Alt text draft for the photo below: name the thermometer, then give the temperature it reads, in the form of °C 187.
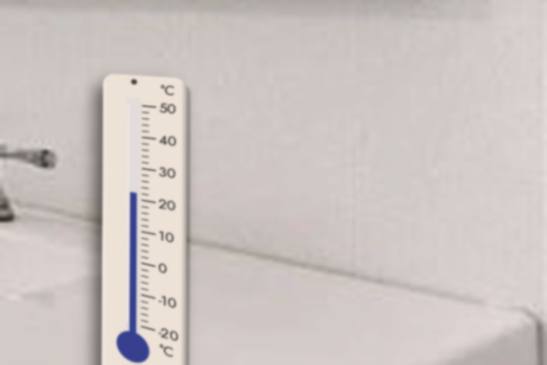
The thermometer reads °C 22
